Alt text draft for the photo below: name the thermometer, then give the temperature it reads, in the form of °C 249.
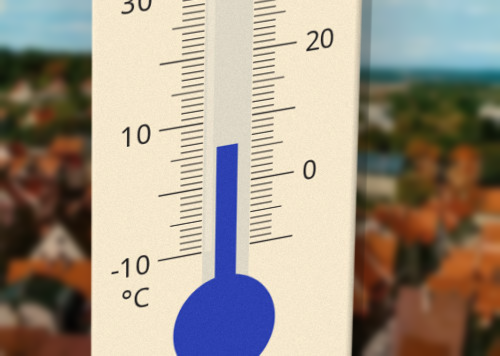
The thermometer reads °C 6
